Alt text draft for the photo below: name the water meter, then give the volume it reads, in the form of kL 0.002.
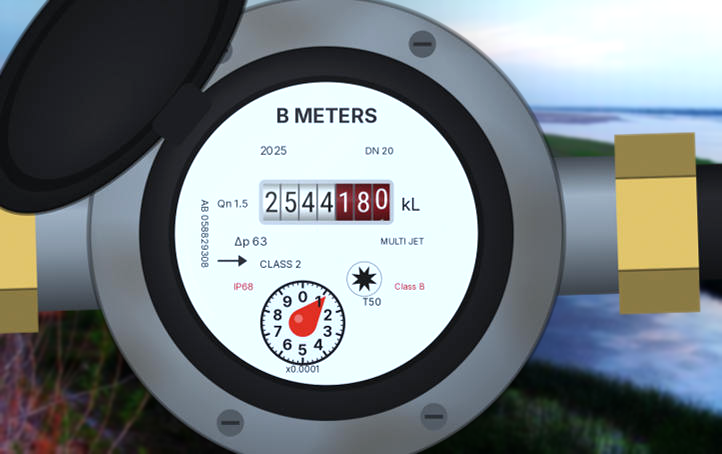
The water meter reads kL 2544.1801
